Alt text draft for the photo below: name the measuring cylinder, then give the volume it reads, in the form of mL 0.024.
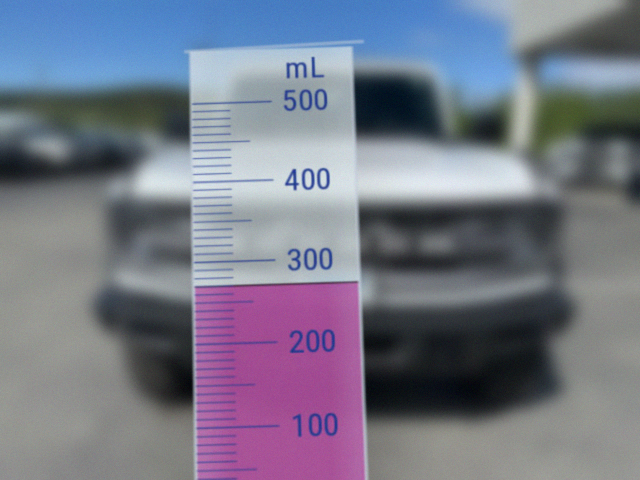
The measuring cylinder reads mL 270
